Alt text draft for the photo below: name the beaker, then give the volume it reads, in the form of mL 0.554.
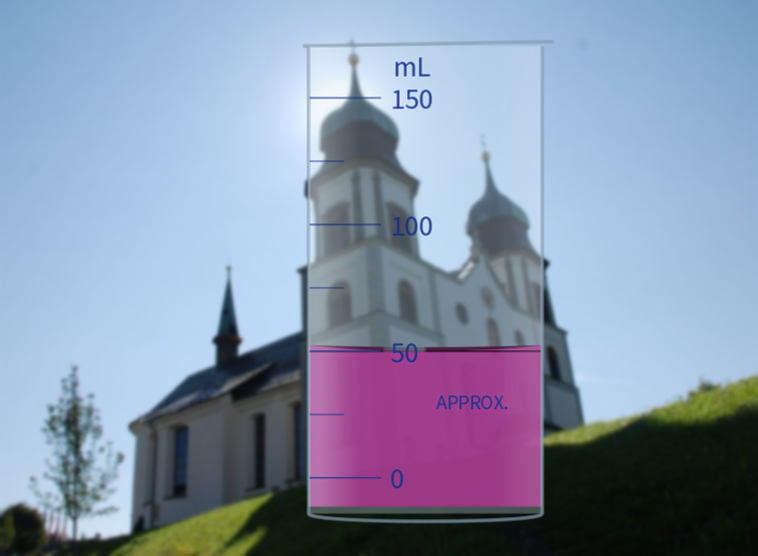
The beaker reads mL 50
